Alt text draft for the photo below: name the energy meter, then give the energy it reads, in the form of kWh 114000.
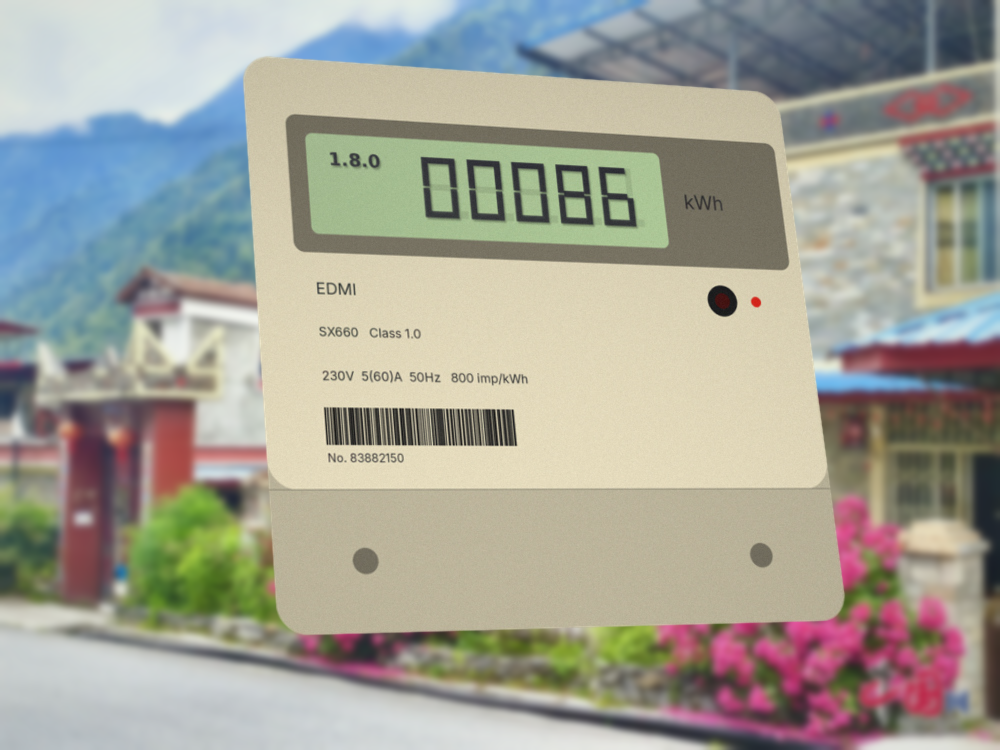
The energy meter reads kWh 86
